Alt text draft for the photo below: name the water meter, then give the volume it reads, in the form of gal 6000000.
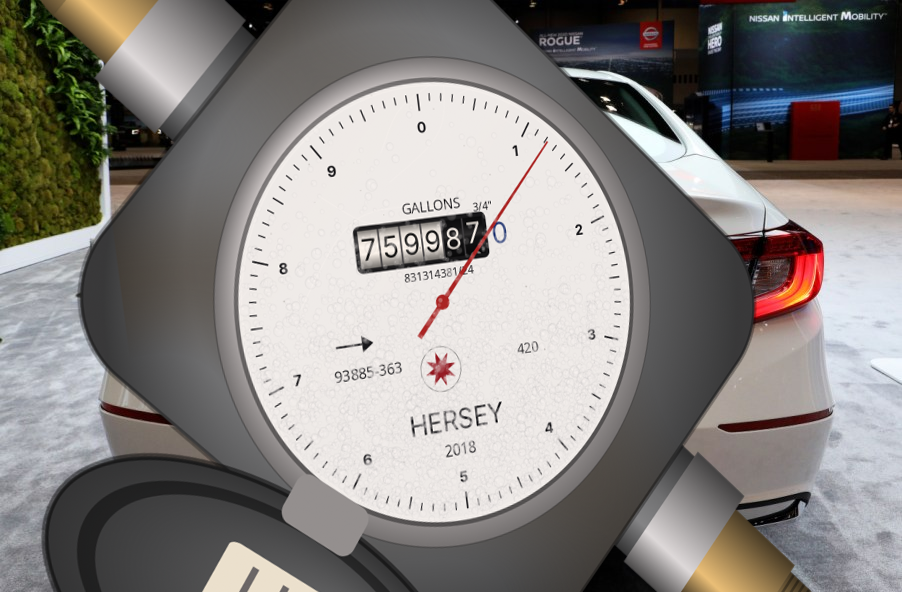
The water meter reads gal 7599871.2
